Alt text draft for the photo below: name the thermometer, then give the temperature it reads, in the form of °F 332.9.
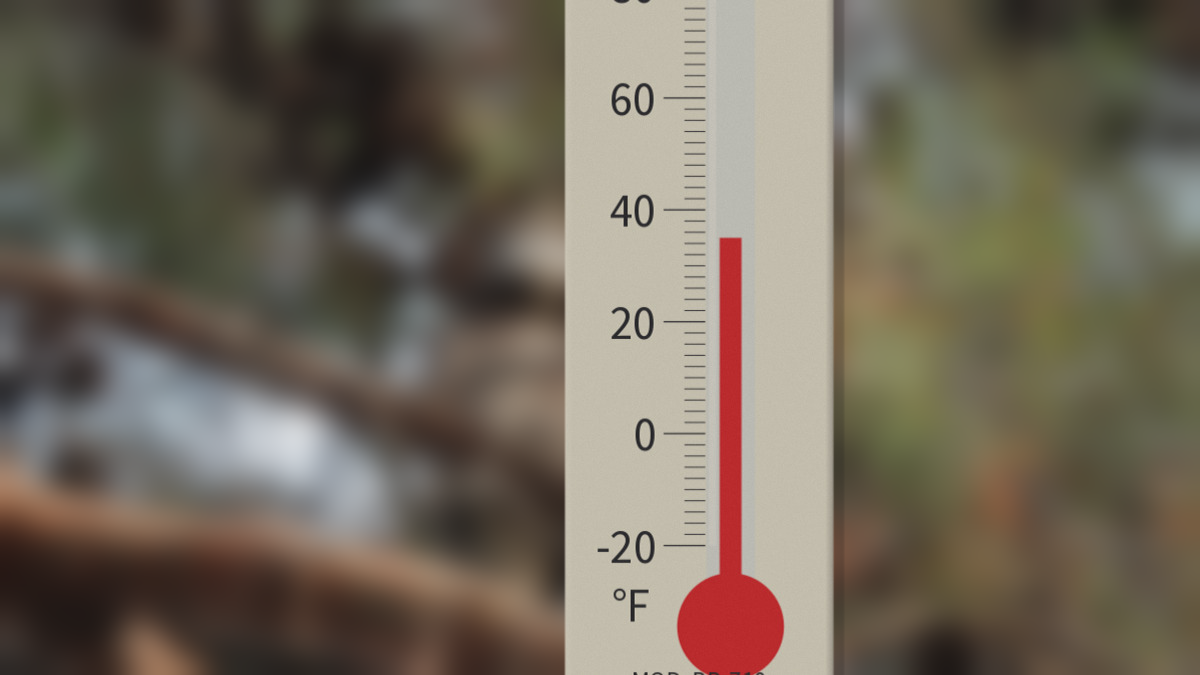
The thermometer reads °F 35
